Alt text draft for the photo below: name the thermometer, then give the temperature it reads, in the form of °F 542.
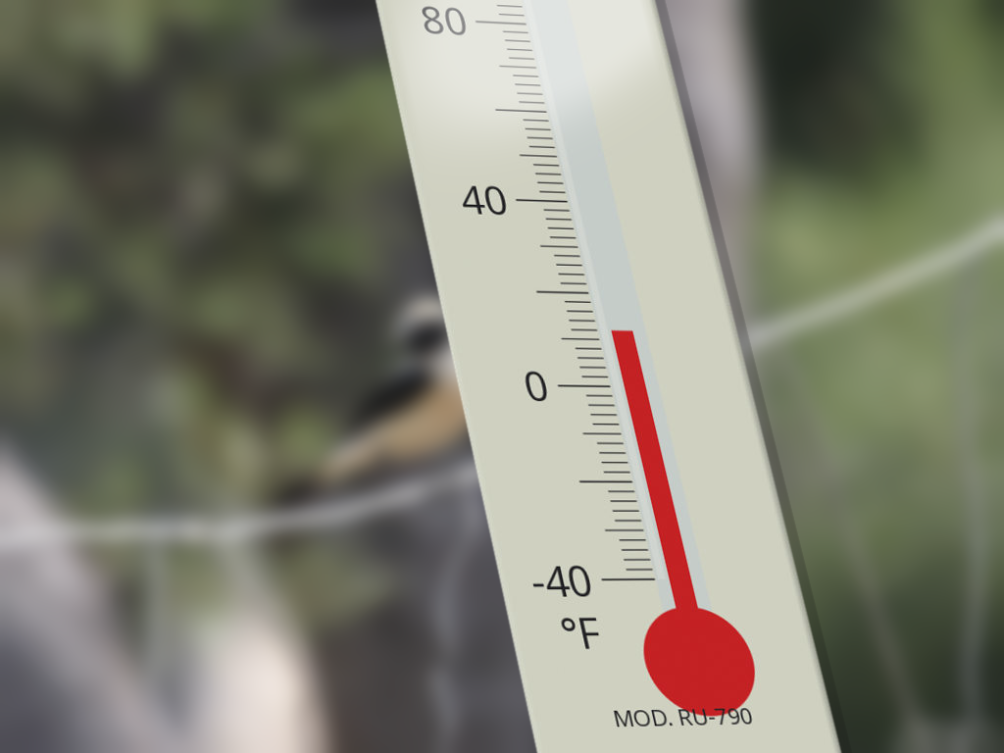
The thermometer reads °F 12
